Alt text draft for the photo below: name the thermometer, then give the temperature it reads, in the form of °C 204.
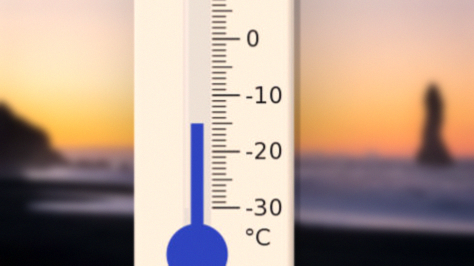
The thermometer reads °C -15
